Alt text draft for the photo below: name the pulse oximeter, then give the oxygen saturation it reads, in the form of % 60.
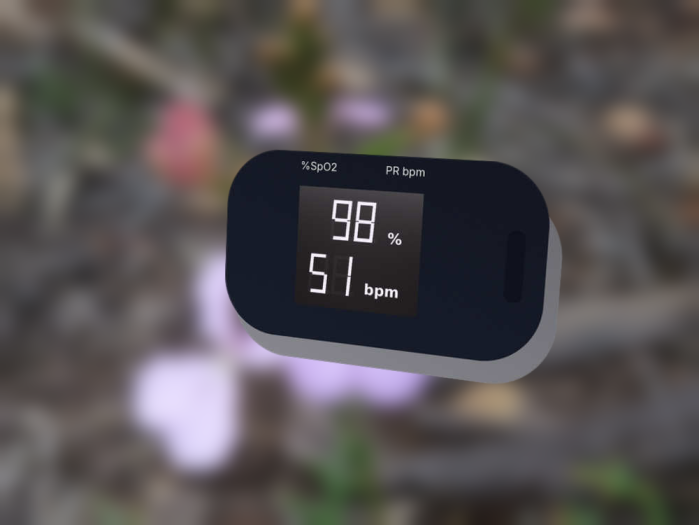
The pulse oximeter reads % 98
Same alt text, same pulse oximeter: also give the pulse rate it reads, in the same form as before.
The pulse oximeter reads bpm 51
